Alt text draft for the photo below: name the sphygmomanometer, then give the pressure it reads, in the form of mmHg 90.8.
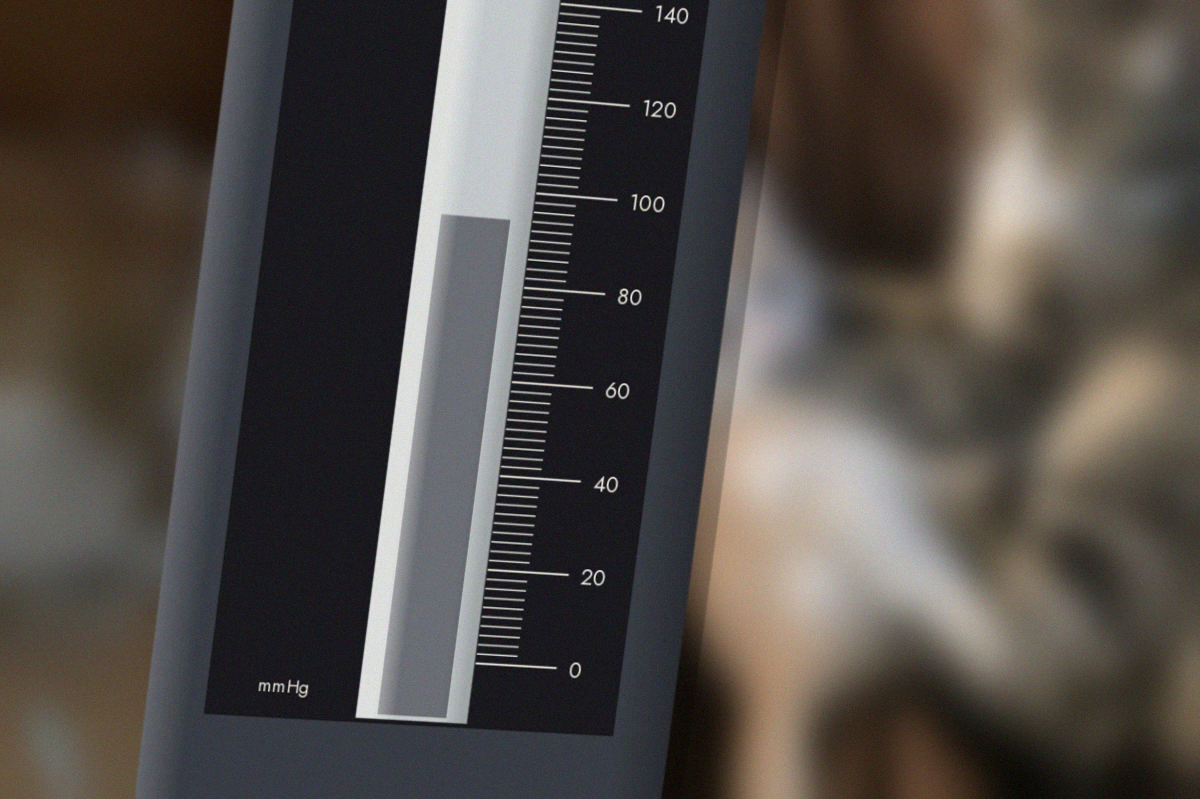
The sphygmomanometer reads mmHg 94
